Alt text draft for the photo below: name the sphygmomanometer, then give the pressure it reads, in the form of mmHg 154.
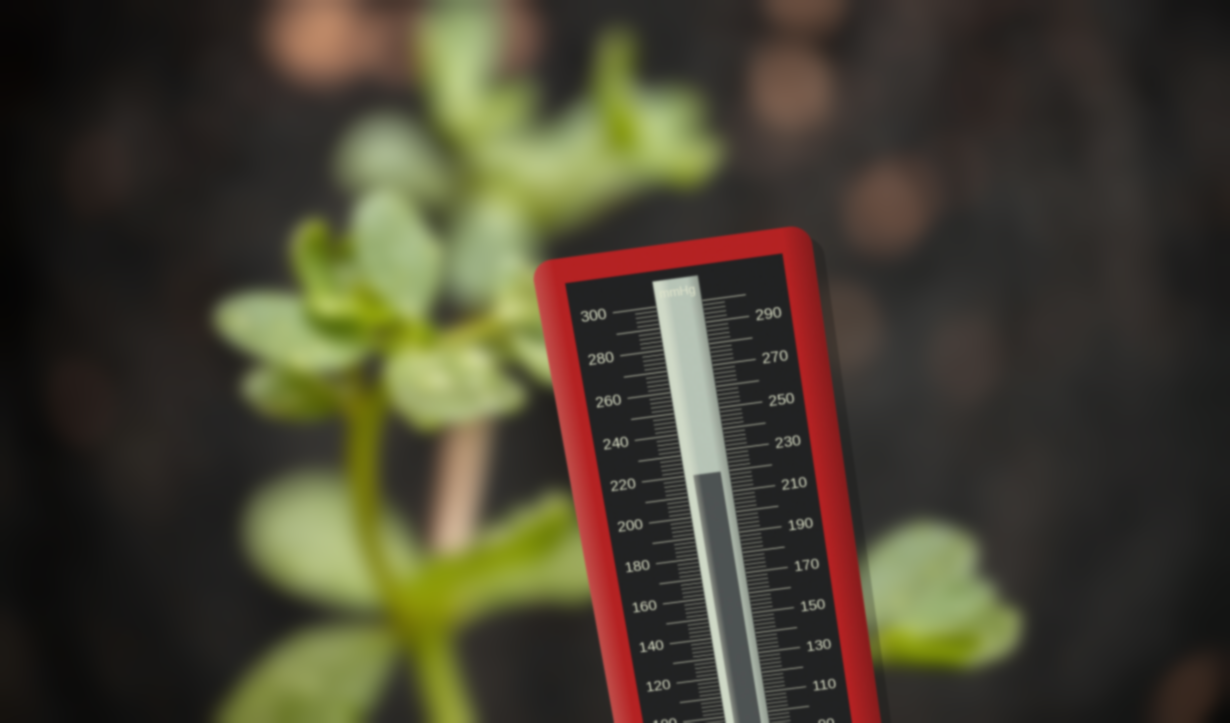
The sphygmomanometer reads mmHg 220
